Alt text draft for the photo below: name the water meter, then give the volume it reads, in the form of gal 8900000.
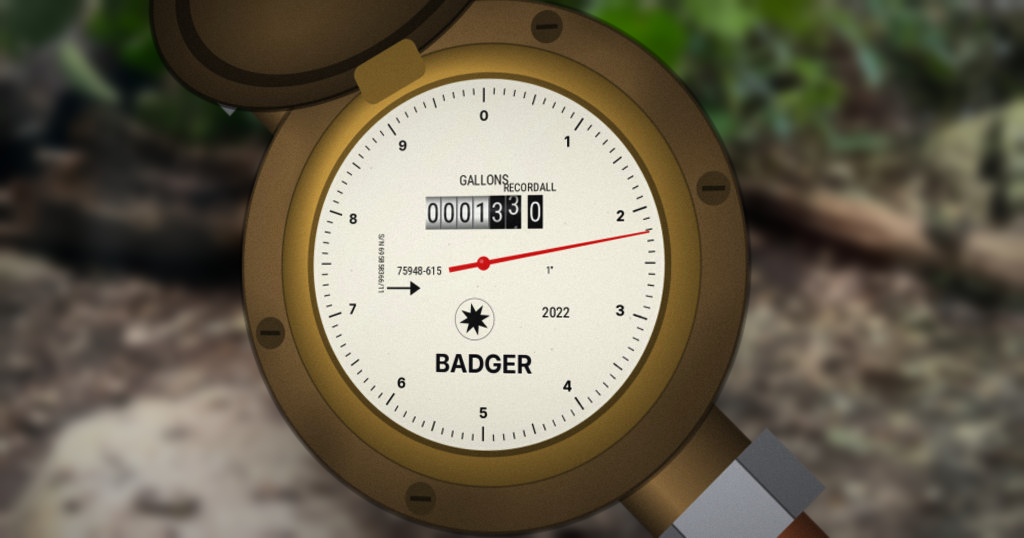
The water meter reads gal 1332.2
